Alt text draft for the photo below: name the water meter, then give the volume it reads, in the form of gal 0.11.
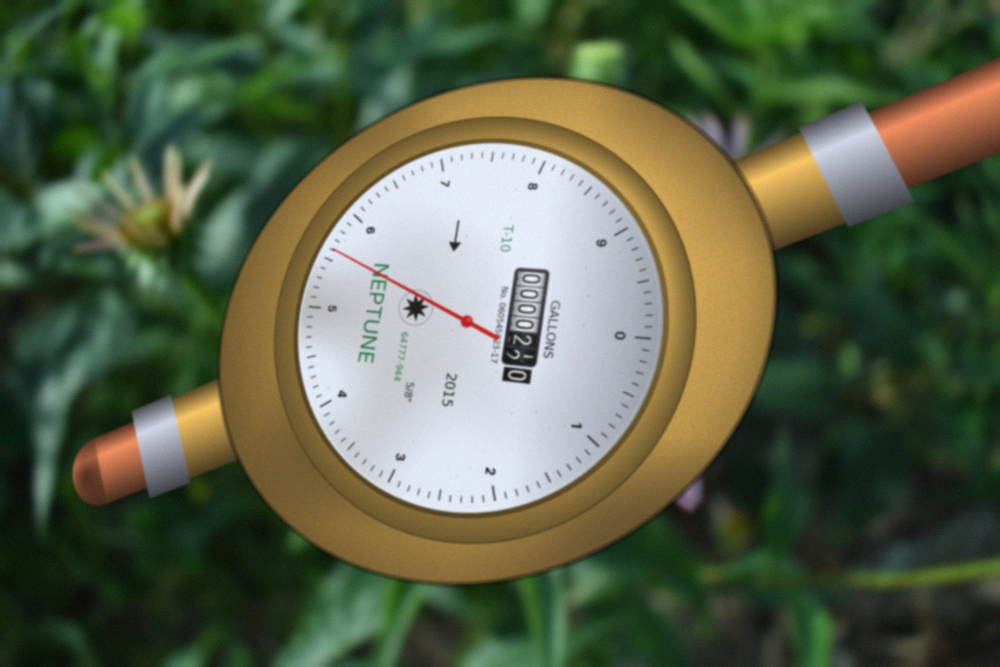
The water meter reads gal 215.6
